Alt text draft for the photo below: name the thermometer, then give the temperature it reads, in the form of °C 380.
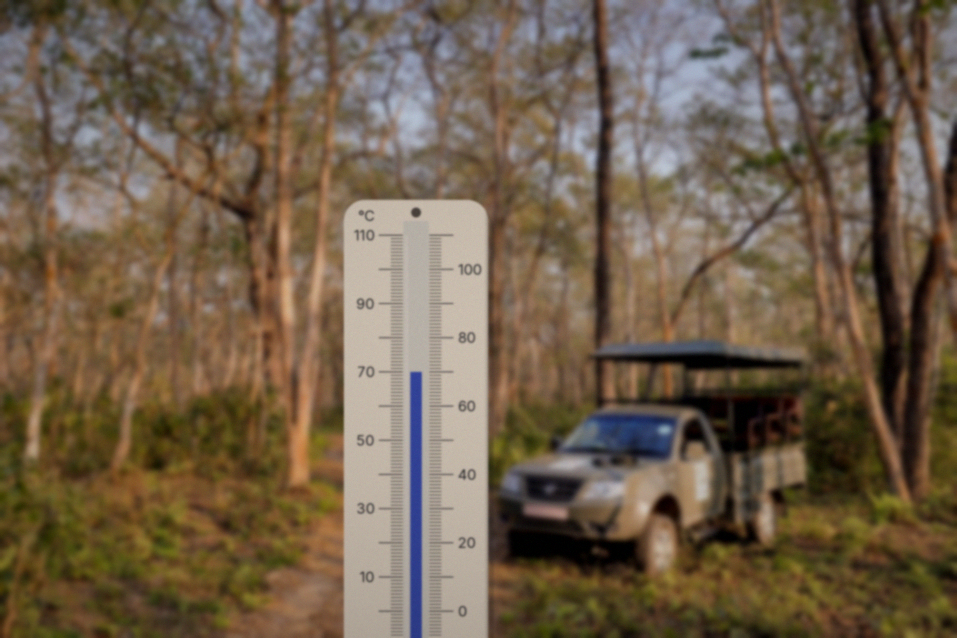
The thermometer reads °C 70
